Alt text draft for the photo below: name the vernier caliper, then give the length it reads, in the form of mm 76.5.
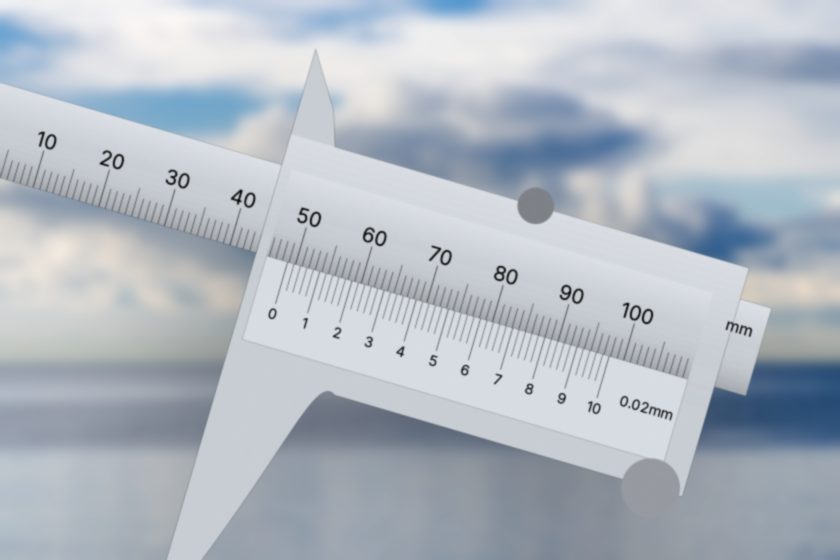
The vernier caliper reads mm 48.8
